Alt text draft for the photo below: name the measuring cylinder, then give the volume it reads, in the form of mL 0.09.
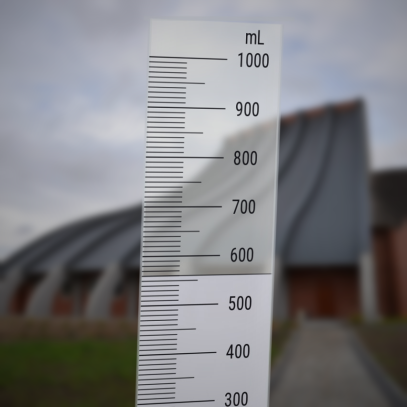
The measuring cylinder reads mL 560
